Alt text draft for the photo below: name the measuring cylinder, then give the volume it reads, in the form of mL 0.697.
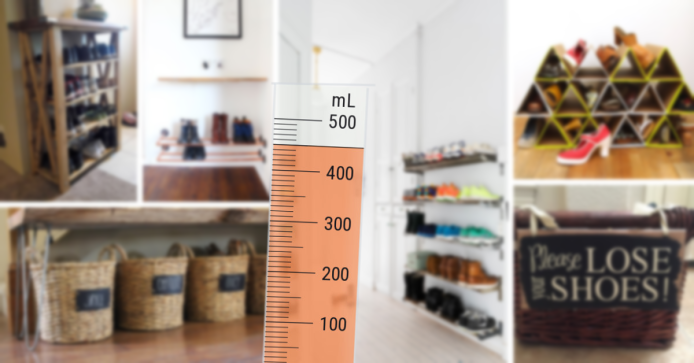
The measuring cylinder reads mL 450
